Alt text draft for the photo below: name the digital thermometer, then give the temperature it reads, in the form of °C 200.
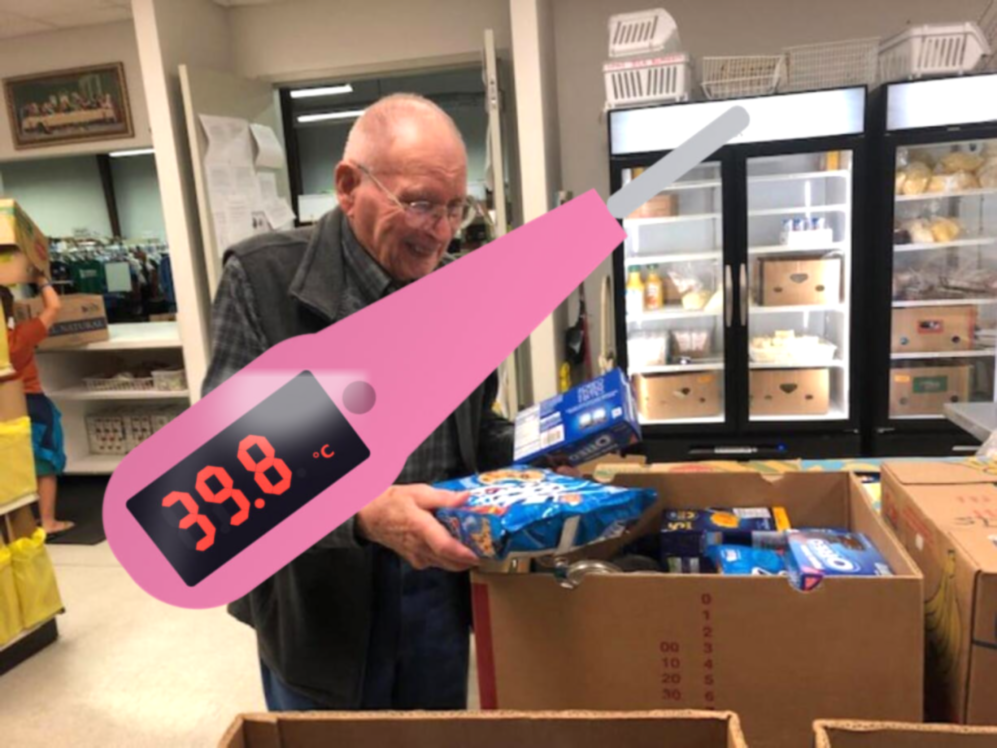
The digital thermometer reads °C 39.8
